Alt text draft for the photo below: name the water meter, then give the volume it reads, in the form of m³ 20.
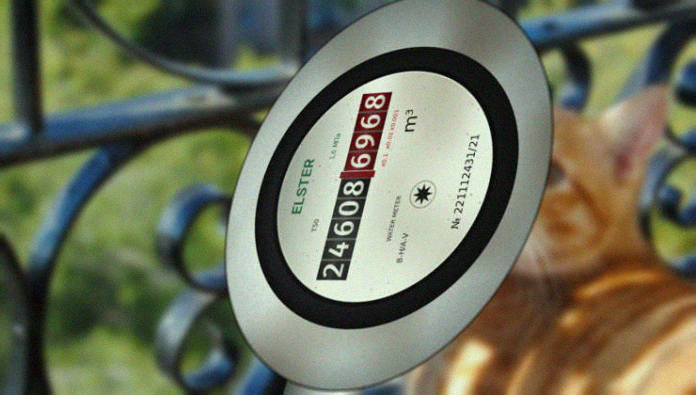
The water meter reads m³ 24608.6968
